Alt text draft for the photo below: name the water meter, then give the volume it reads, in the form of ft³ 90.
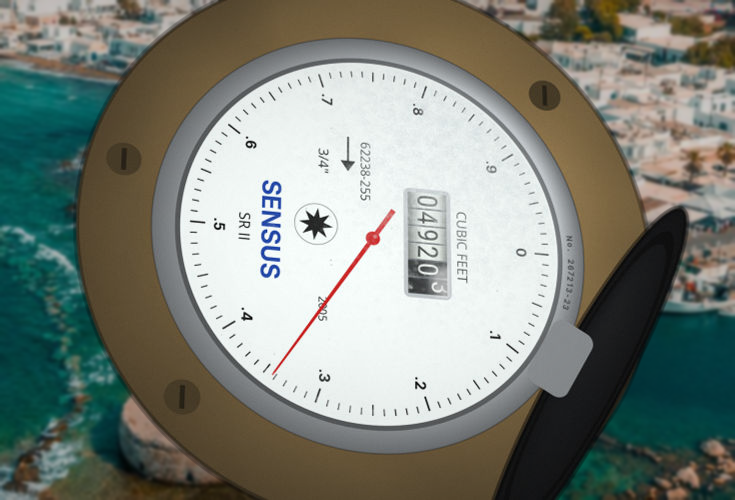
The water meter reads ft³ 49203.34
